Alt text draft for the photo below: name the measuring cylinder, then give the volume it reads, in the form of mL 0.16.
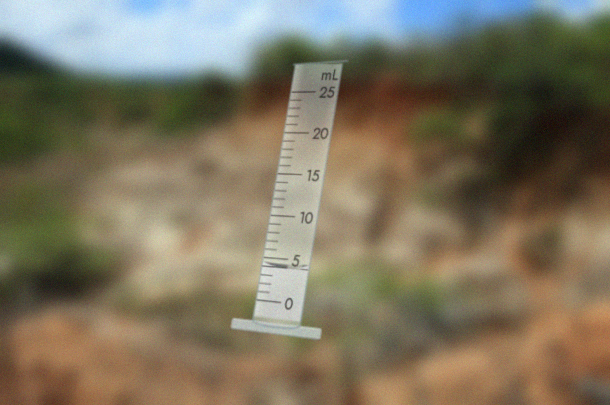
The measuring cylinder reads mL 4
